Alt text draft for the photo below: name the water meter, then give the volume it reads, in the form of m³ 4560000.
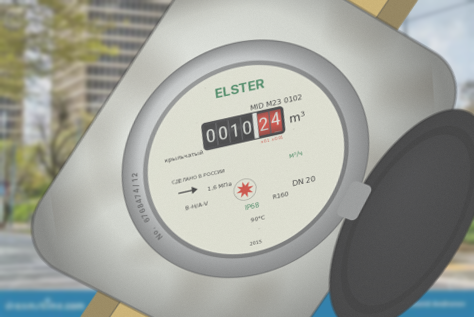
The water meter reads m³ 10.24
